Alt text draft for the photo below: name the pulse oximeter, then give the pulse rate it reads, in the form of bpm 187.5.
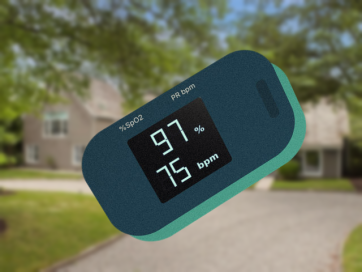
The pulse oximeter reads bpm 75
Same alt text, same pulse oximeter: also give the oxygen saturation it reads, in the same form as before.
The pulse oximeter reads % 97
